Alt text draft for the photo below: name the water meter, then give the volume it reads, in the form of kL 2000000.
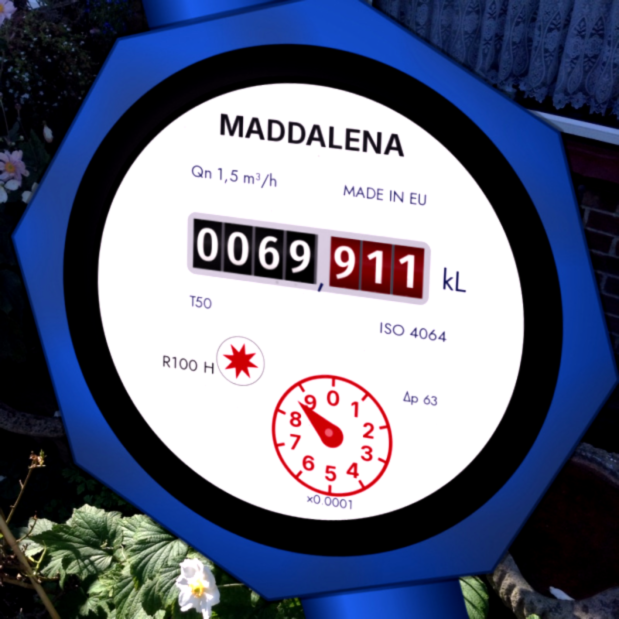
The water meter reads kL 69.9118
